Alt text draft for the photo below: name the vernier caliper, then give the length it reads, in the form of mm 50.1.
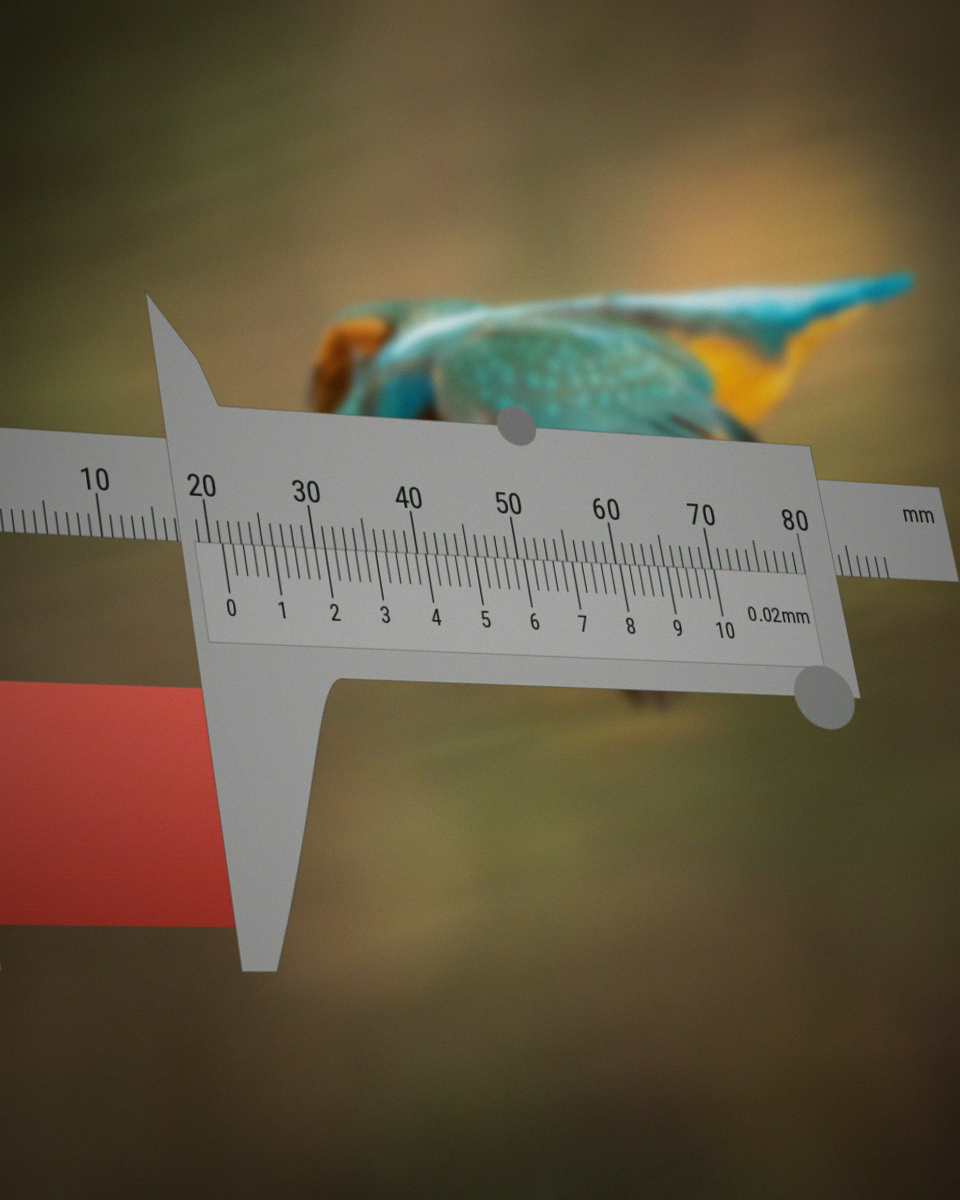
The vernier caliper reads mm 21.2
